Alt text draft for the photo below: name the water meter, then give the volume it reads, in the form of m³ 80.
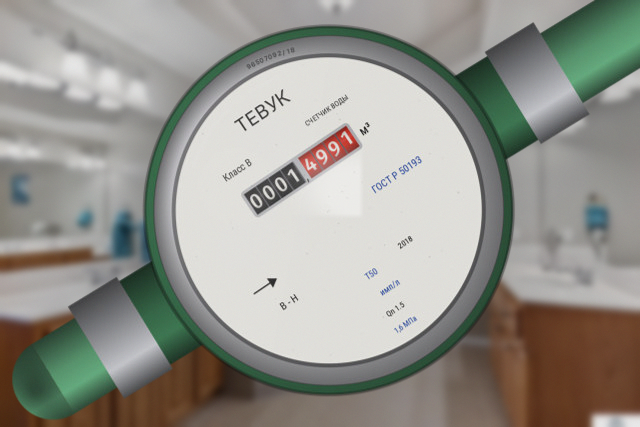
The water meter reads m³ 1.4991
